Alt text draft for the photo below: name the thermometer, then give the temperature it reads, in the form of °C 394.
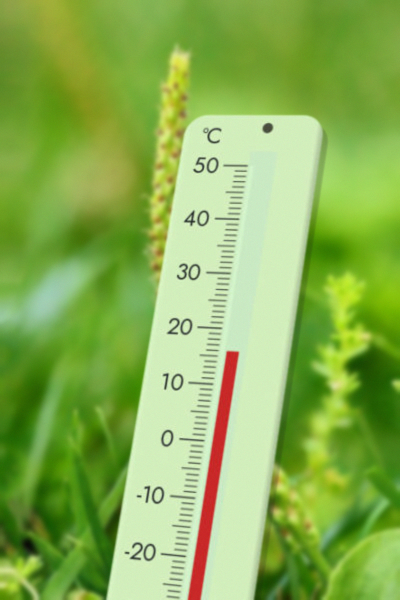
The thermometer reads °C 16
